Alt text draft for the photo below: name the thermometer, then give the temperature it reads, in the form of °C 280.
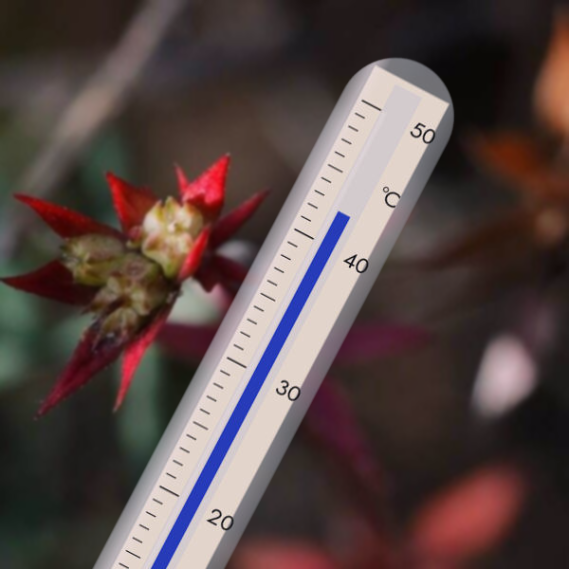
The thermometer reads °C 42.5
